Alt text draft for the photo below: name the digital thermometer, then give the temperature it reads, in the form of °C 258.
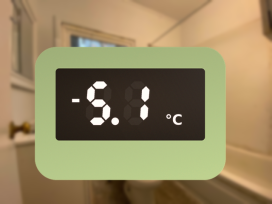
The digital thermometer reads °C -5.1
